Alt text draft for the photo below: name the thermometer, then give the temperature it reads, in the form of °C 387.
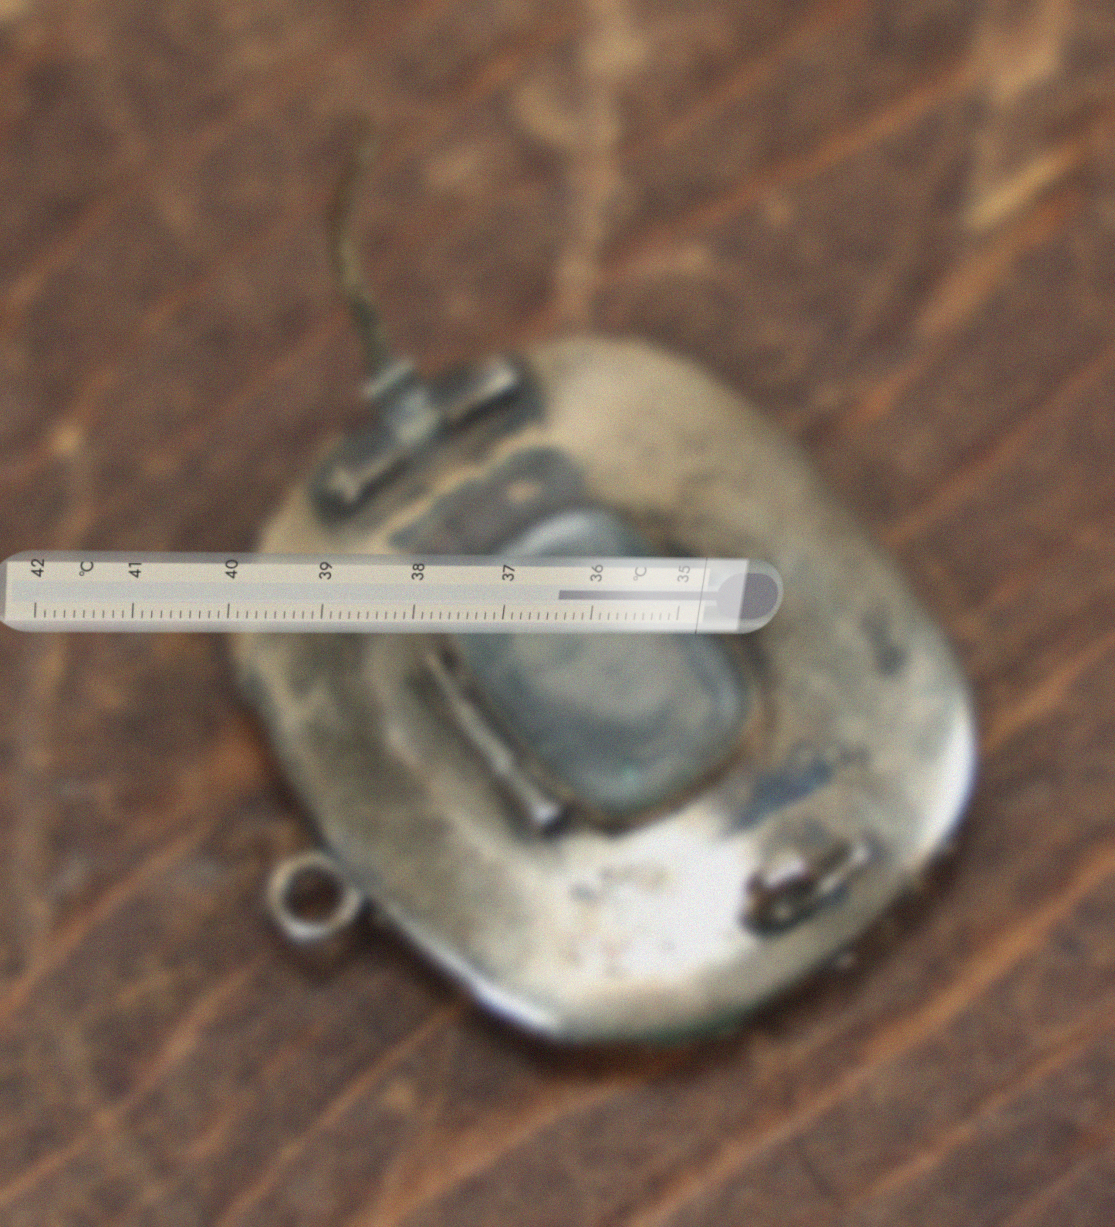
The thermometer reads °C 36.4
